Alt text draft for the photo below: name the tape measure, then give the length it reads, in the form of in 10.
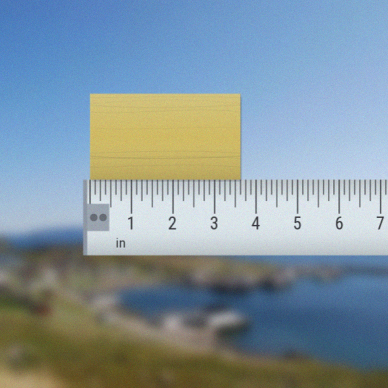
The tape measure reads in 3.625
